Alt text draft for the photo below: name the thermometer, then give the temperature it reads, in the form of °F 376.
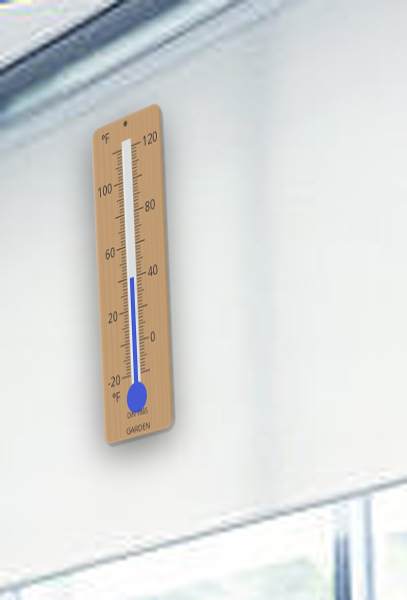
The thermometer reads °F 40
